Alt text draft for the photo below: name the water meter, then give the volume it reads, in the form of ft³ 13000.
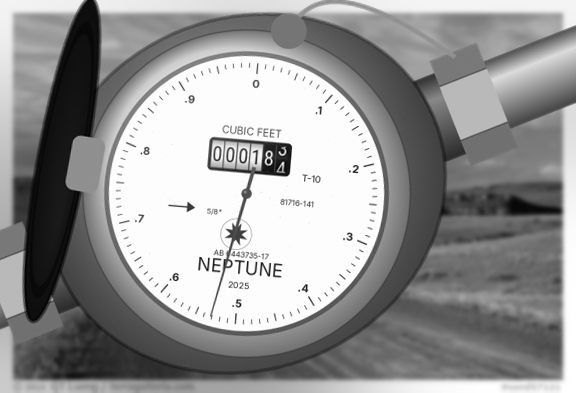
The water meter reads ft³ 183.53
